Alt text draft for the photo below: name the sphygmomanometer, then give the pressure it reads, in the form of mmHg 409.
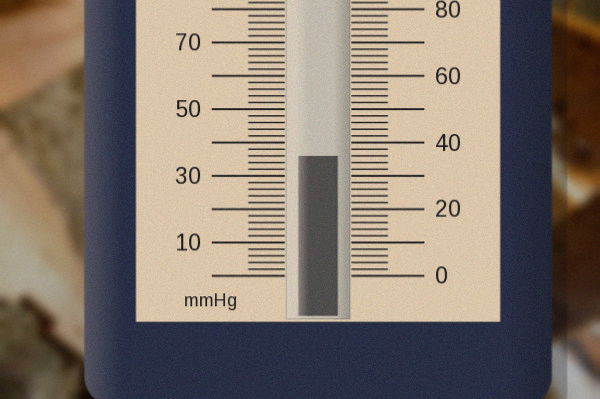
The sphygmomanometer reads mmHg 36
